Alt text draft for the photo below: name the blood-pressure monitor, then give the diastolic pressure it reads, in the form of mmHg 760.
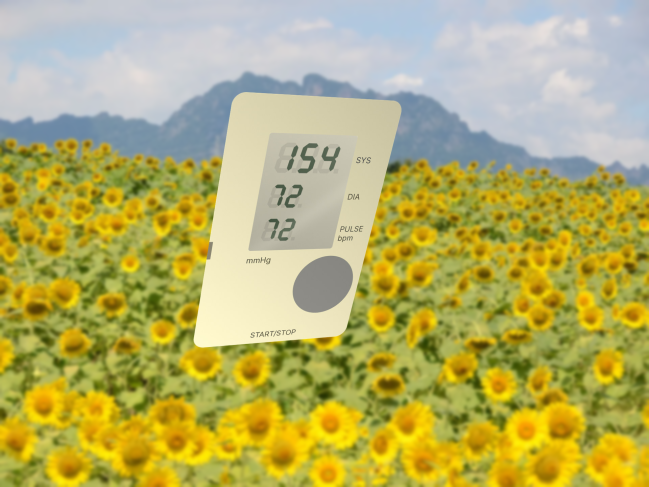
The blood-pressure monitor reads mmHg 72
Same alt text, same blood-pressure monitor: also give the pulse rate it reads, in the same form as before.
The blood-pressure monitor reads bpm 72
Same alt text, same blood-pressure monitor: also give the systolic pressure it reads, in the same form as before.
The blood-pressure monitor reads mmHg 154
